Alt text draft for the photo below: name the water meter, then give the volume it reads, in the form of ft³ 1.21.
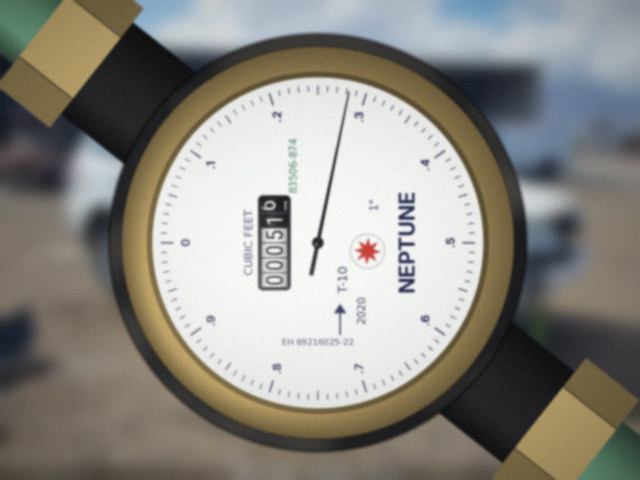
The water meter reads ft³ 516.28
